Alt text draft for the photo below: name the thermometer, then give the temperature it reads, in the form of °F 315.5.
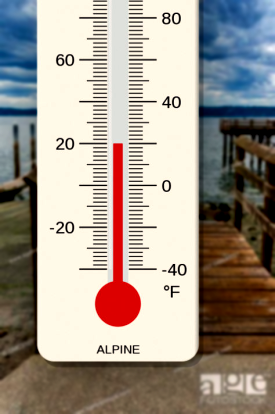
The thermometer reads °F 20
